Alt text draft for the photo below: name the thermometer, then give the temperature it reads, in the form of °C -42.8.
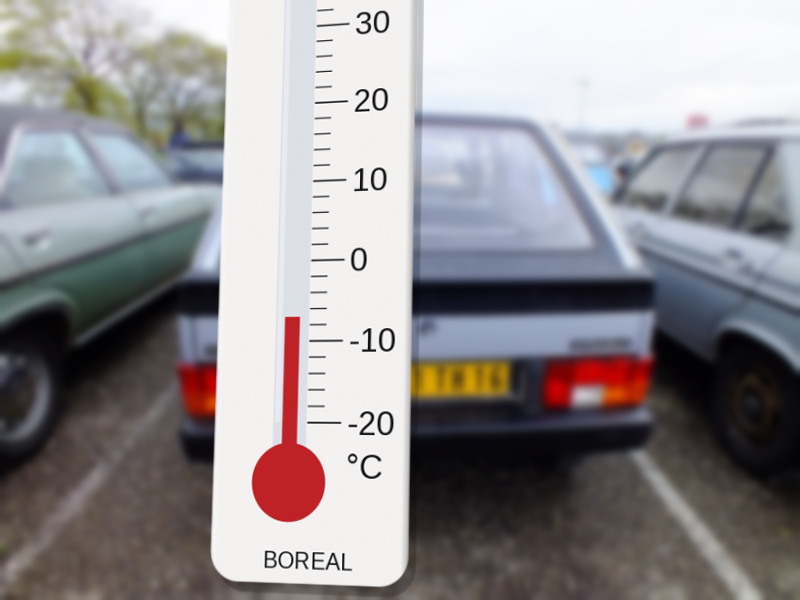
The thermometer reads °C -7
